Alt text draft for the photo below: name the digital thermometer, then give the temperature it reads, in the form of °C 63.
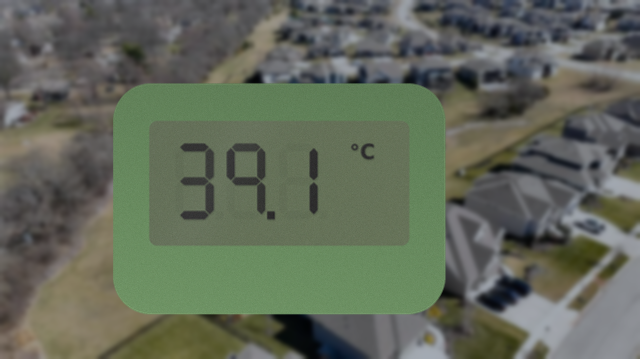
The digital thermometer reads °C 39.1
